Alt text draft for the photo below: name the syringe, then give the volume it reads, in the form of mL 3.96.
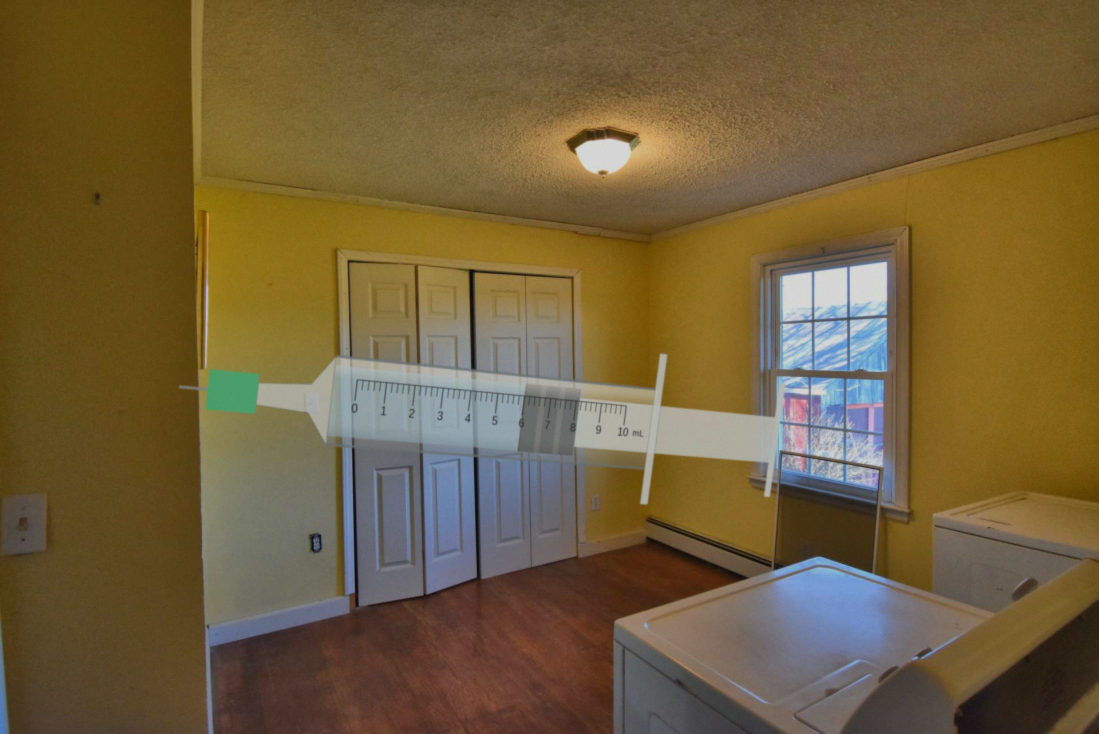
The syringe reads mL 6
